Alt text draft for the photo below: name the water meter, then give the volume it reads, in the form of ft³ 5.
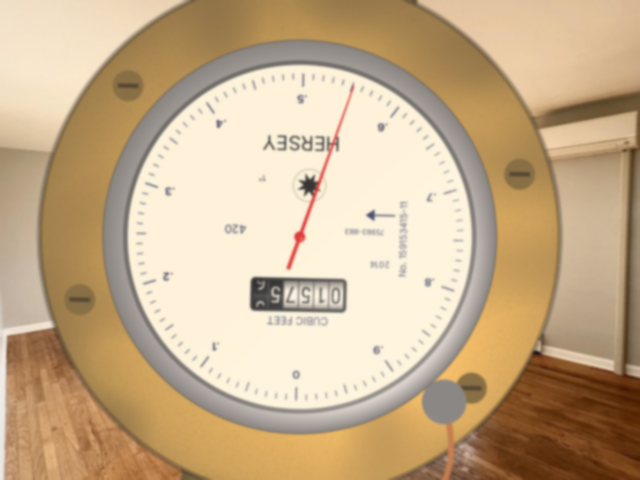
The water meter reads ft³ 15755.55
